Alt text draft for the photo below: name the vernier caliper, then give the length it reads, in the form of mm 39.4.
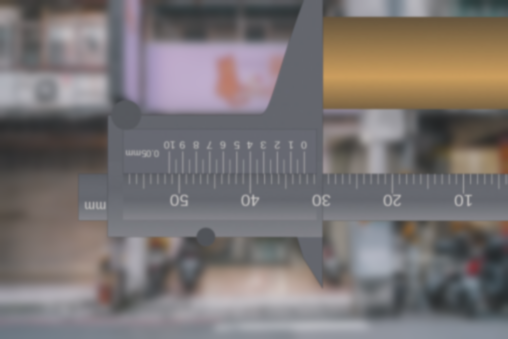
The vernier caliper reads mm 32.4
